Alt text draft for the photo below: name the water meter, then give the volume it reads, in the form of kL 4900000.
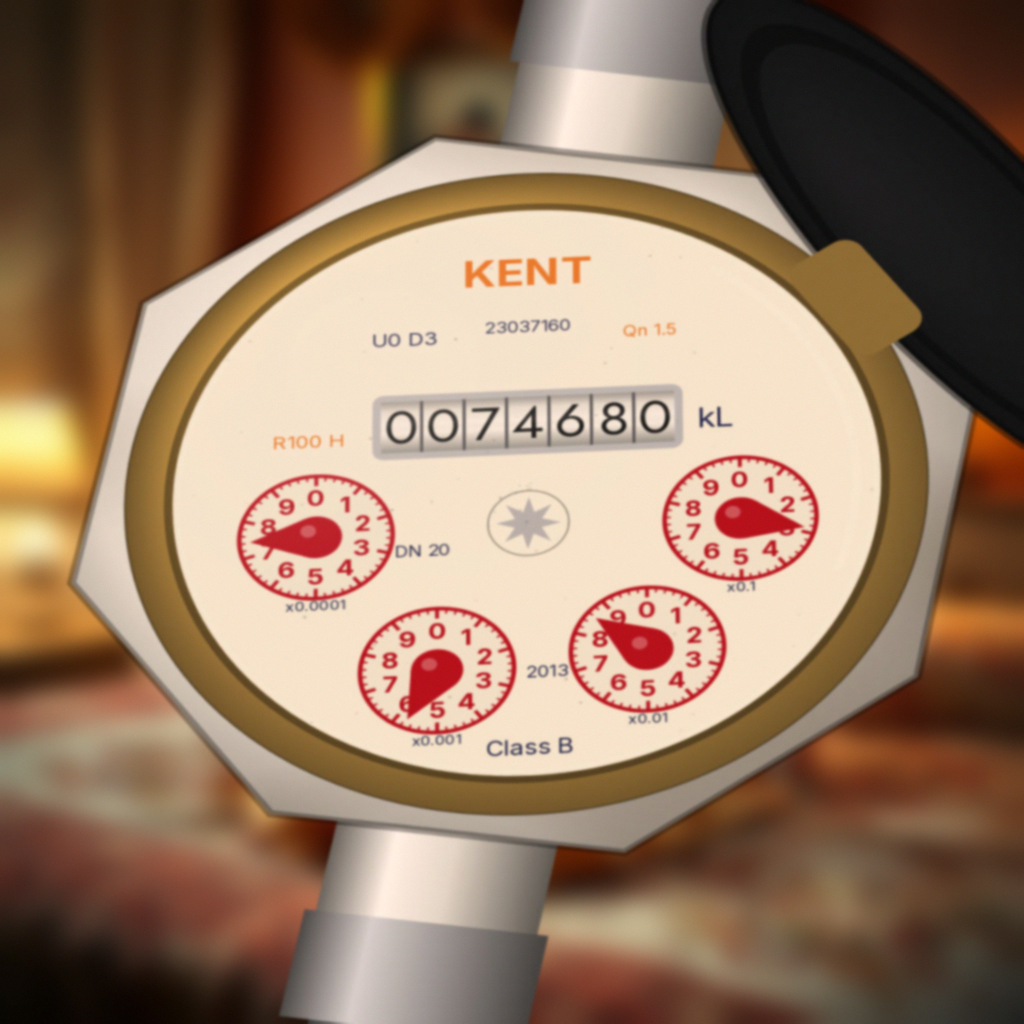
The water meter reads kL 74680.2857
